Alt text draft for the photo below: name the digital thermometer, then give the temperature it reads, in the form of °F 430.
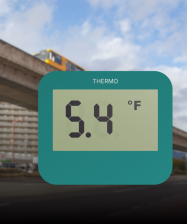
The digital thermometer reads °F 5.4
